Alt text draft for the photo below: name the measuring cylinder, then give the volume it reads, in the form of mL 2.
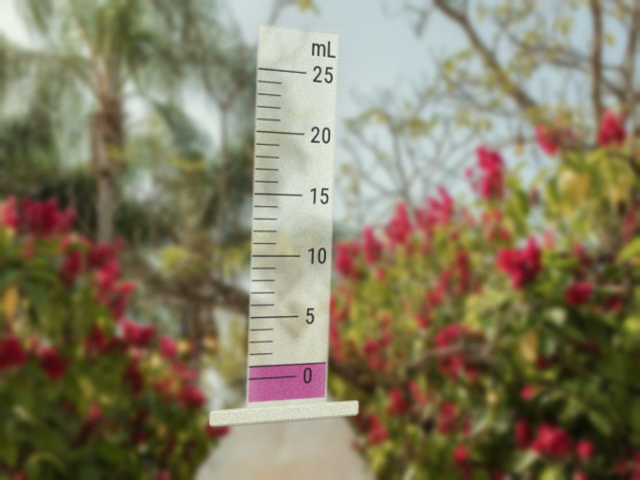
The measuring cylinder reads mL 1
